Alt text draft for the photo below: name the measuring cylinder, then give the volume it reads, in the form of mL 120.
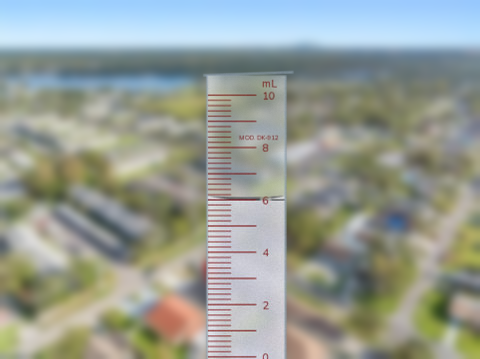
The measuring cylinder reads mL 6
